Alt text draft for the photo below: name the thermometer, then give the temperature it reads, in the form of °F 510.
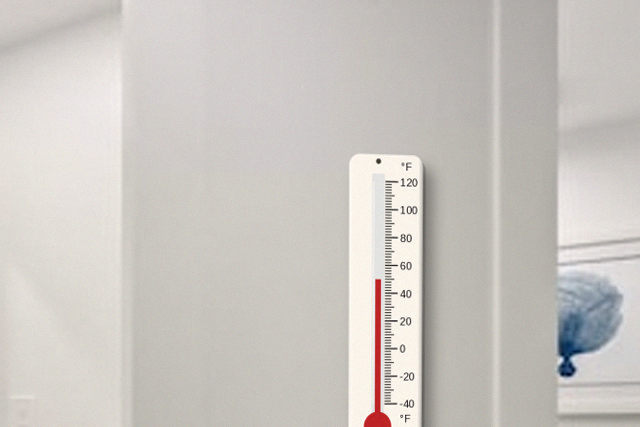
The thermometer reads °F 50
